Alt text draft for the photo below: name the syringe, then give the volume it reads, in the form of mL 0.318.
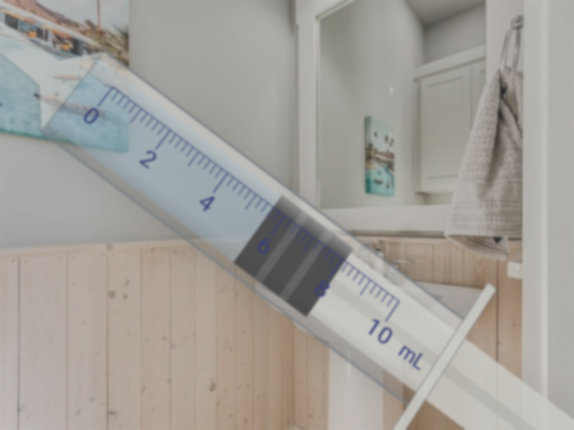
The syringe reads mL 5.6
